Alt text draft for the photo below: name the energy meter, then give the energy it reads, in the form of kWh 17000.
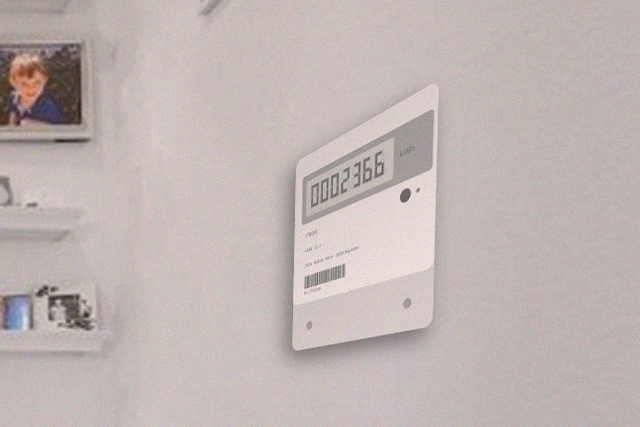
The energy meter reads kWh 2366
